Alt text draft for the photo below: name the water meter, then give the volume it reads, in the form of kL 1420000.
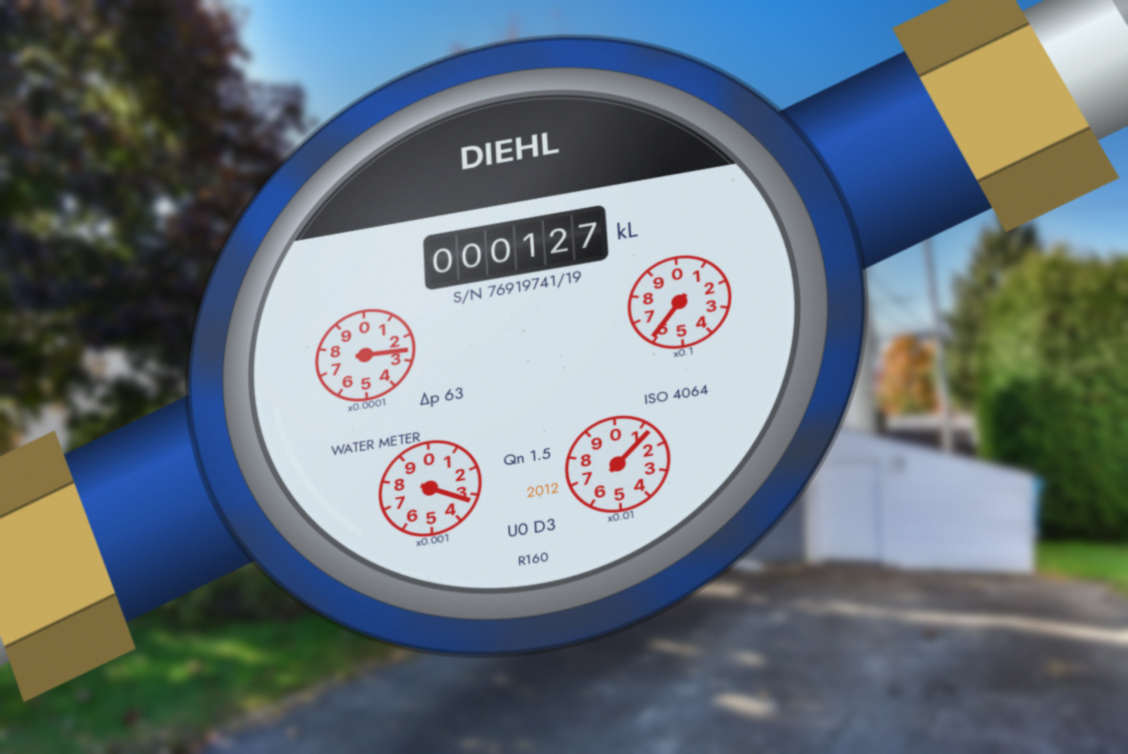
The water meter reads kL 127.6132
